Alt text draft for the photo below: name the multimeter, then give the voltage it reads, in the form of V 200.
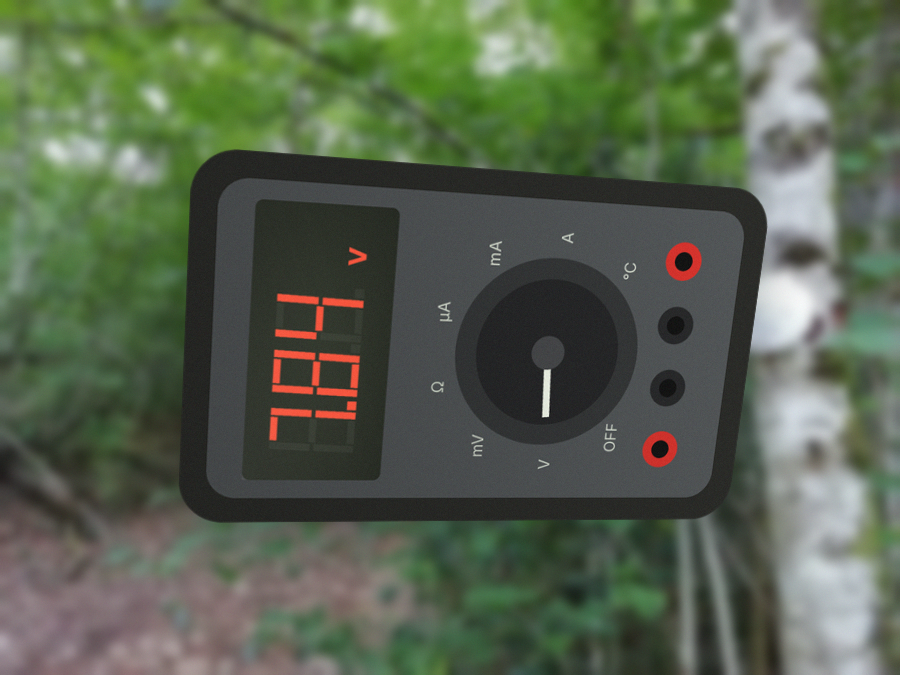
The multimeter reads V 7.84
